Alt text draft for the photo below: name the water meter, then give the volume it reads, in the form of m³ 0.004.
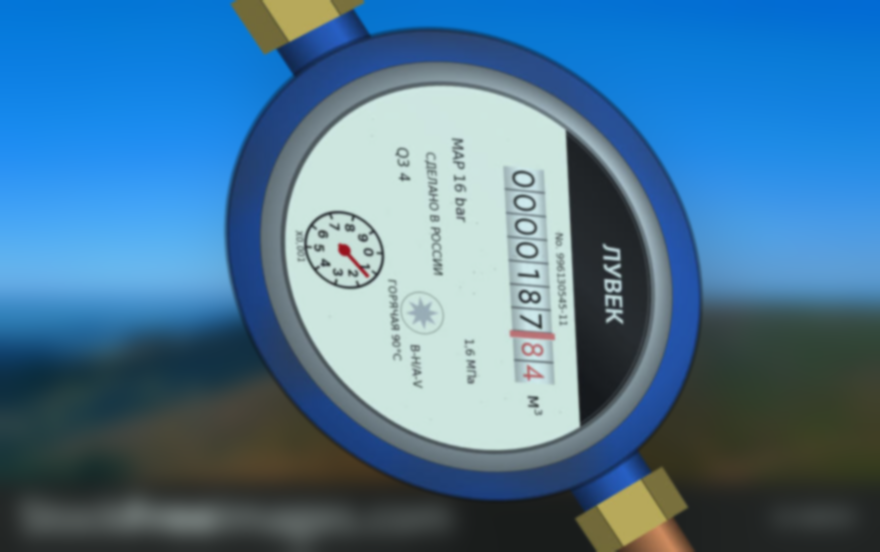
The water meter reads m³ 187.841
